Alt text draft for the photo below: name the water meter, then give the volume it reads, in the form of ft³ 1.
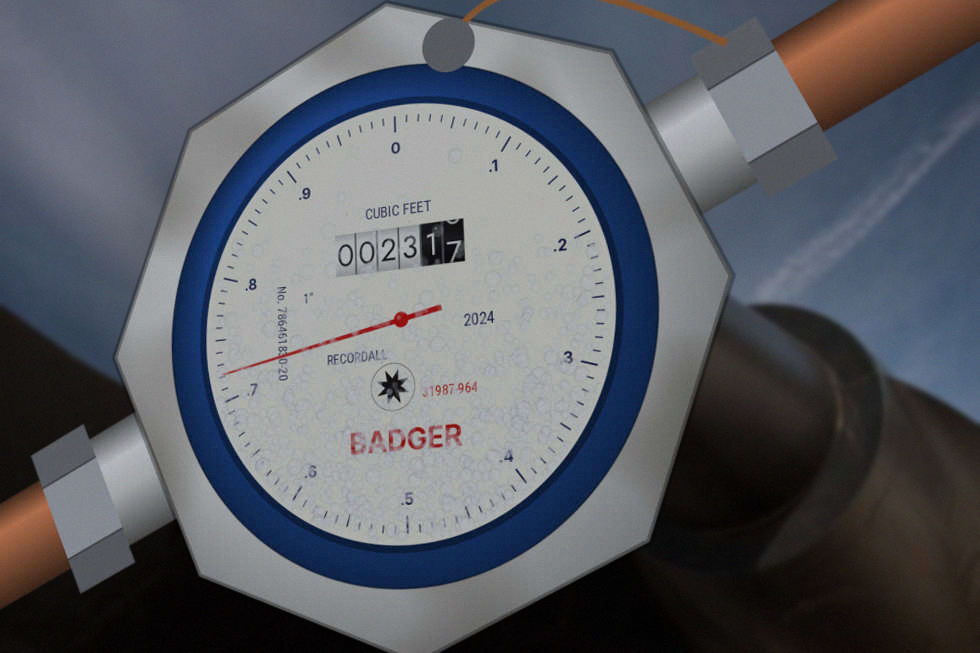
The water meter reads ft³ 2316.72
